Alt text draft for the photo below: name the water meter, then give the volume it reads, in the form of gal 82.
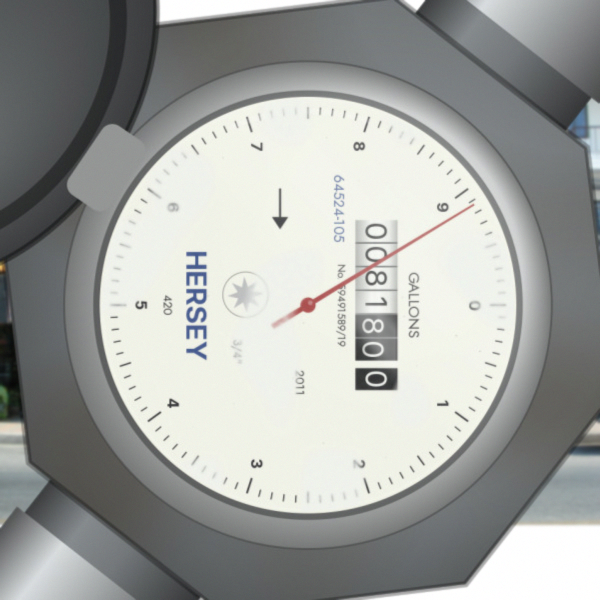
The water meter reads gal 81799.1
